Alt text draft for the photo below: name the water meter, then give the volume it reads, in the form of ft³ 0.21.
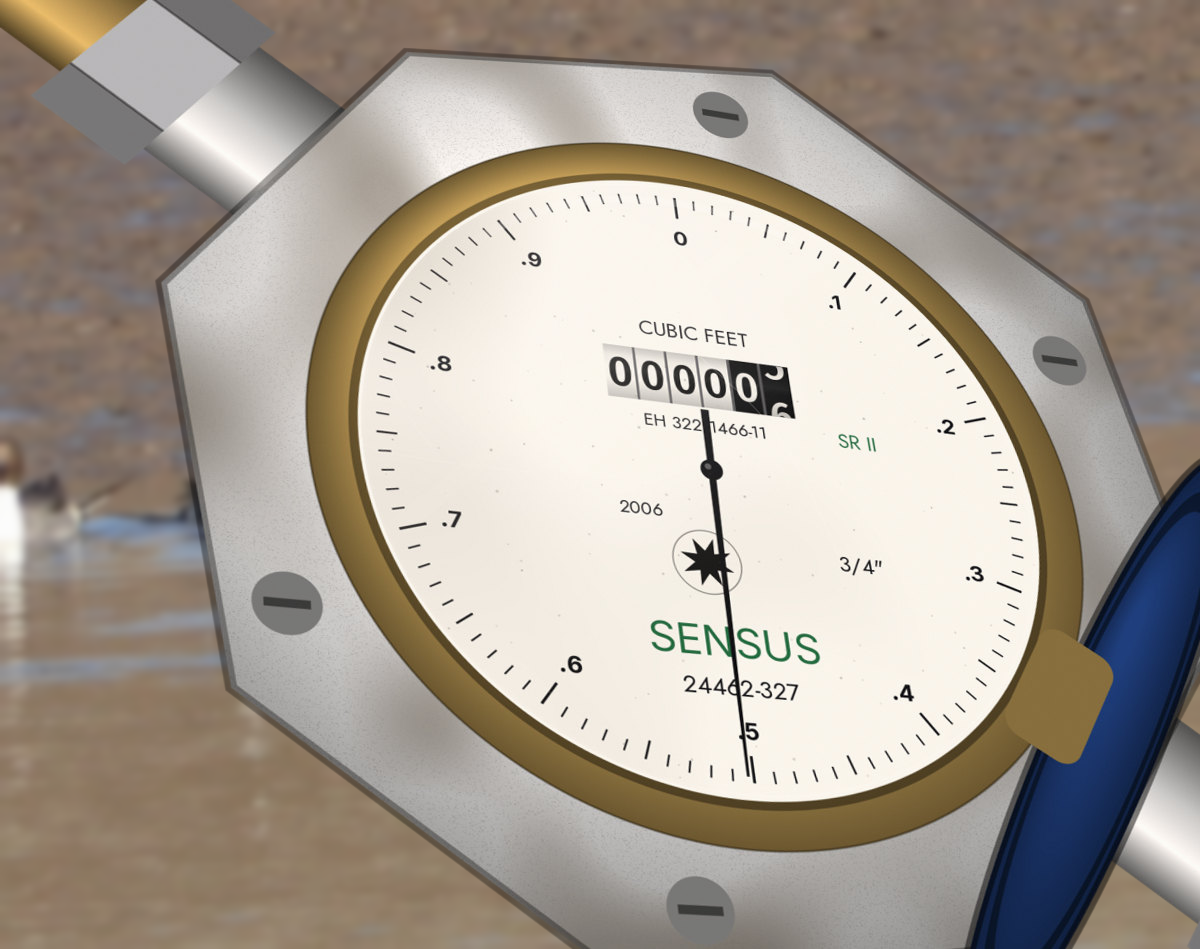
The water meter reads ft³ 5.50
